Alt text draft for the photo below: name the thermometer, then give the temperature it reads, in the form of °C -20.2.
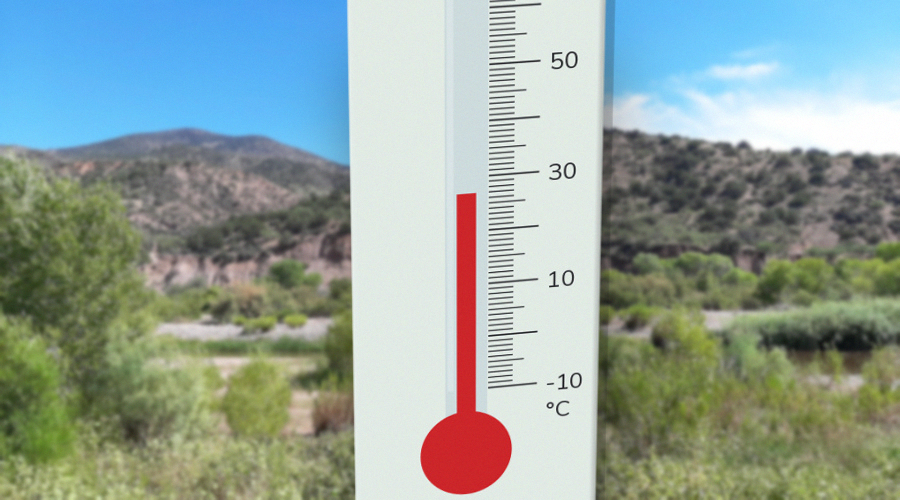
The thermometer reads °C 27
